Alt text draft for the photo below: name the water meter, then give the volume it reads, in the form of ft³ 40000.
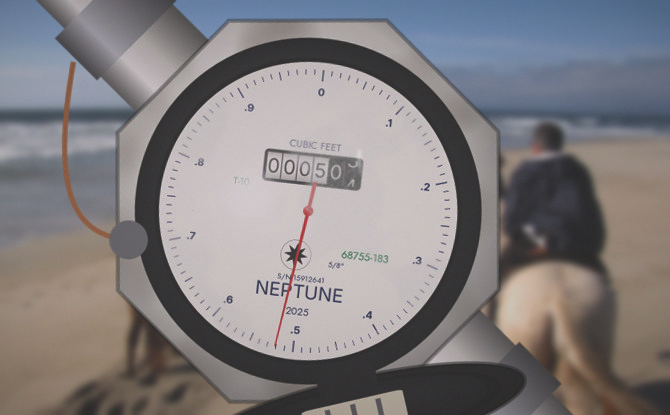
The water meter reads ft³ 503.52
